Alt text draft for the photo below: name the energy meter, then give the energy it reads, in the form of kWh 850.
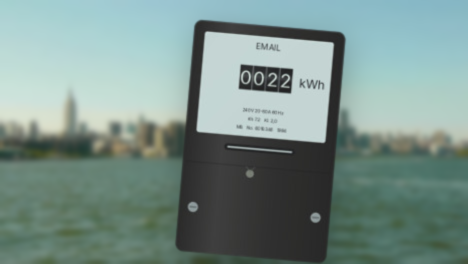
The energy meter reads kWh 22
